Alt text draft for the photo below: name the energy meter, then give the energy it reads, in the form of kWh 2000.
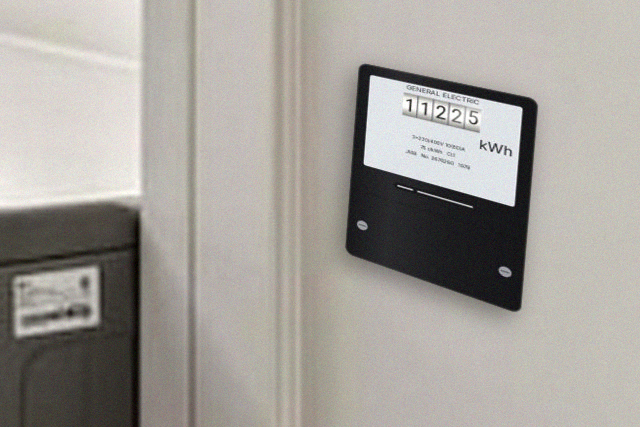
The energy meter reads kWh 11225
